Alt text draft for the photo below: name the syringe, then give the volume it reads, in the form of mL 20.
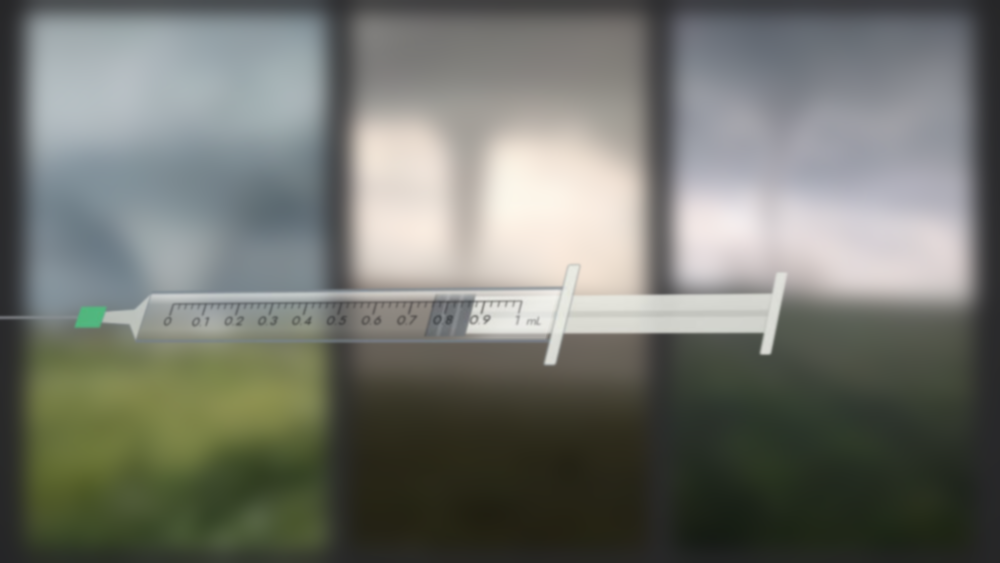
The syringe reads mL 0.76
